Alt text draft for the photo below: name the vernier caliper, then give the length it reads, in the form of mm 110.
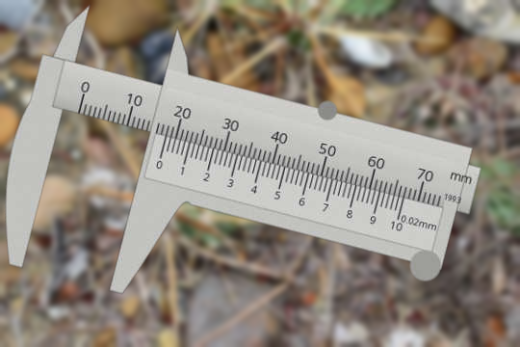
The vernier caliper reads mm 18.0
